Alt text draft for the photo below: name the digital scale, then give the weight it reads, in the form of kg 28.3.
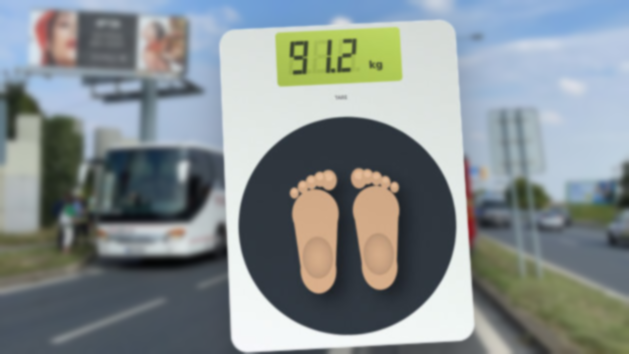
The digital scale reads kg 91.2
